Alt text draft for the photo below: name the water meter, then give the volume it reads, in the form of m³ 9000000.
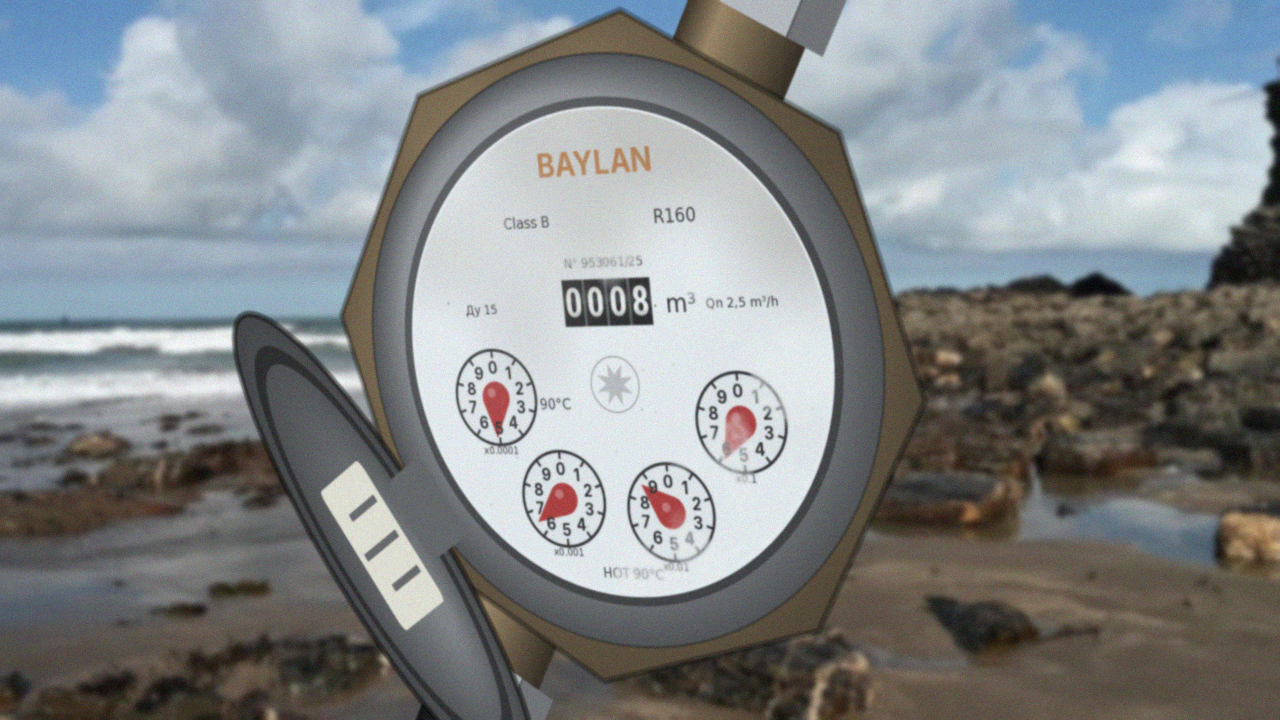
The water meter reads m³ 8.5865
